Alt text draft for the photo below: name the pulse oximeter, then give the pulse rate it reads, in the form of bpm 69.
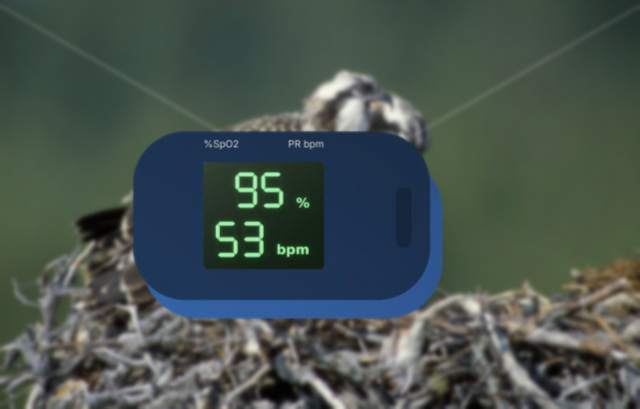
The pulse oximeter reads bpm 53
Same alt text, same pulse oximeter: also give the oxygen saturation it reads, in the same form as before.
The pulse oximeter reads % 95
